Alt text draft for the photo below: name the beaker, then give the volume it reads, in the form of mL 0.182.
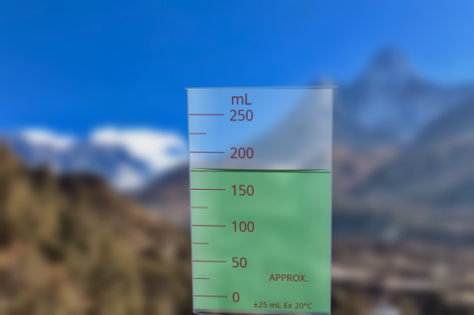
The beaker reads mL 175
